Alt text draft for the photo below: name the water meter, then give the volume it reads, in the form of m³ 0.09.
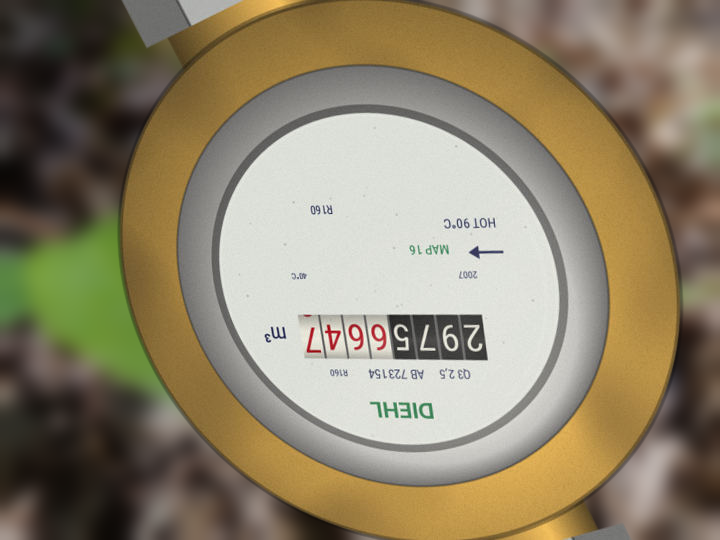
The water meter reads m³ 2975.6647
